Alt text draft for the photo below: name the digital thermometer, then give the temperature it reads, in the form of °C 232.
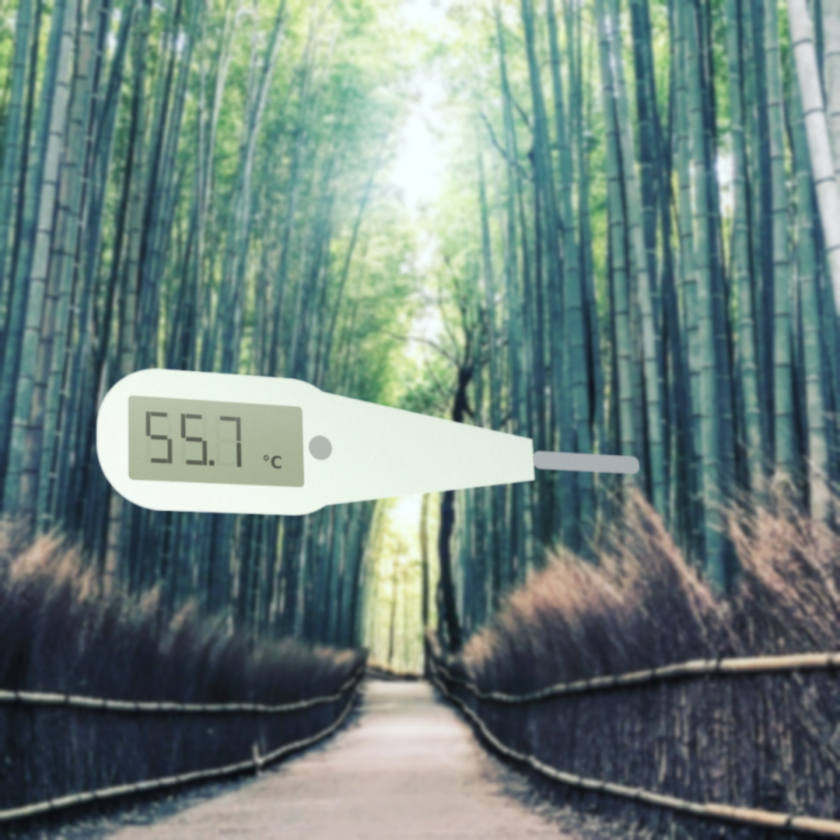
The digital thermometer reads °C 55.7
